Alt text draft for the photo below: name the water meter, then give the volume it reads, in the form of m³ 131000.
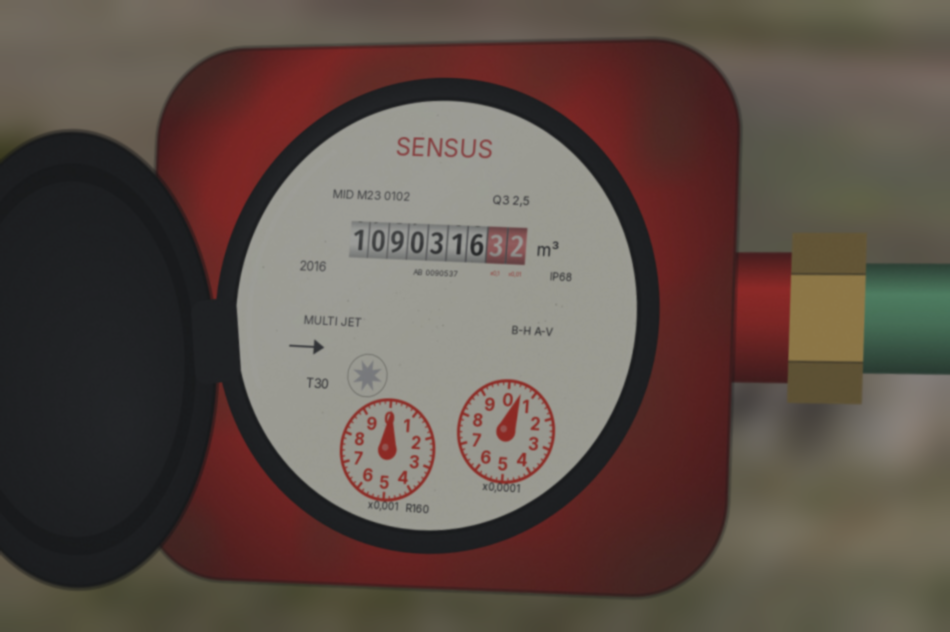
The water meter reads m³ 1090316.3200
